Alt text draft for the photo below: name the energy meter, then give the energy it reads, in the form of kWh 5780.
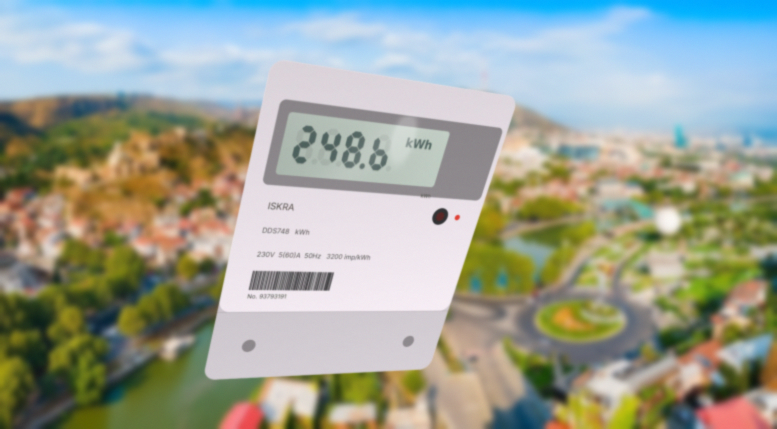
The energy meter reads kWh 248.6
